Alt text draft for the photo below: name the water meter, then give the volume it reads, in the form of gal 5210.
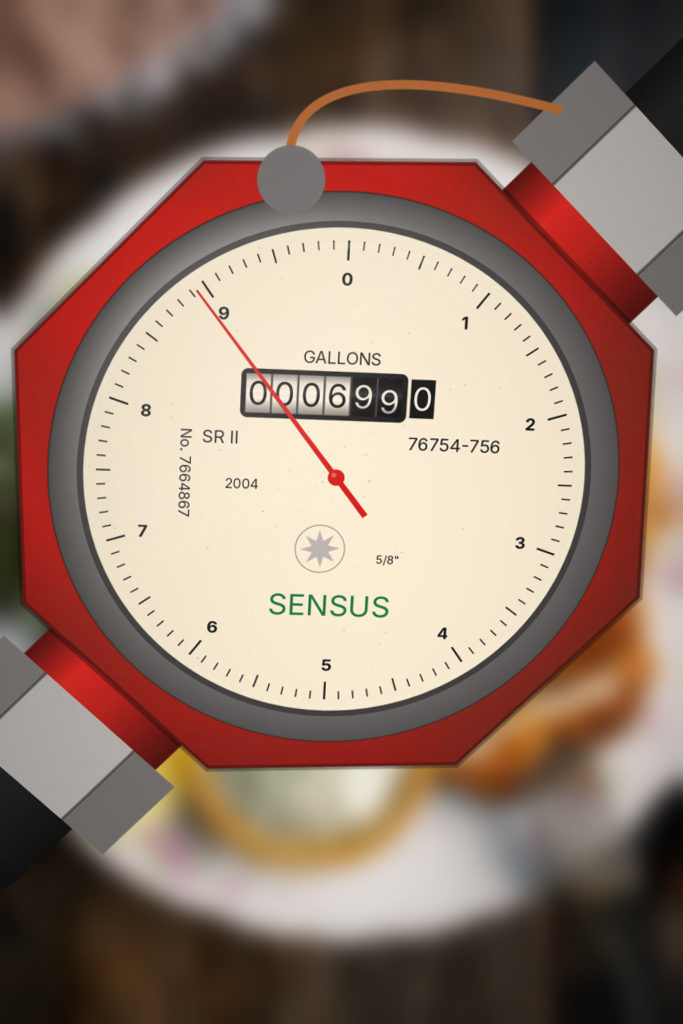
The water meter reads gal 6988.9
